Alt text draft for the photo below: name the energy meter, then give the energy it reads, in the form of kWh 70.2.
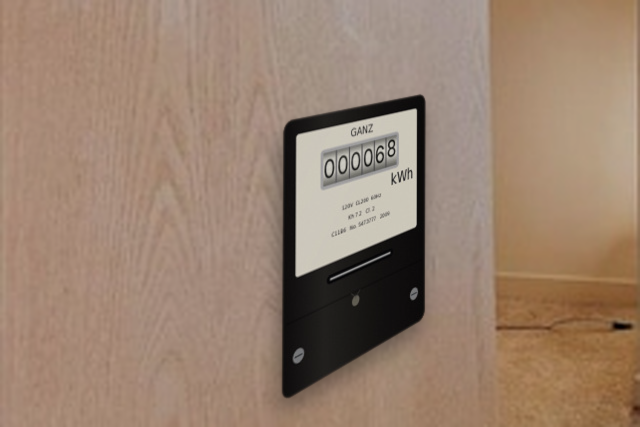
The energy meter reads kWh 68
